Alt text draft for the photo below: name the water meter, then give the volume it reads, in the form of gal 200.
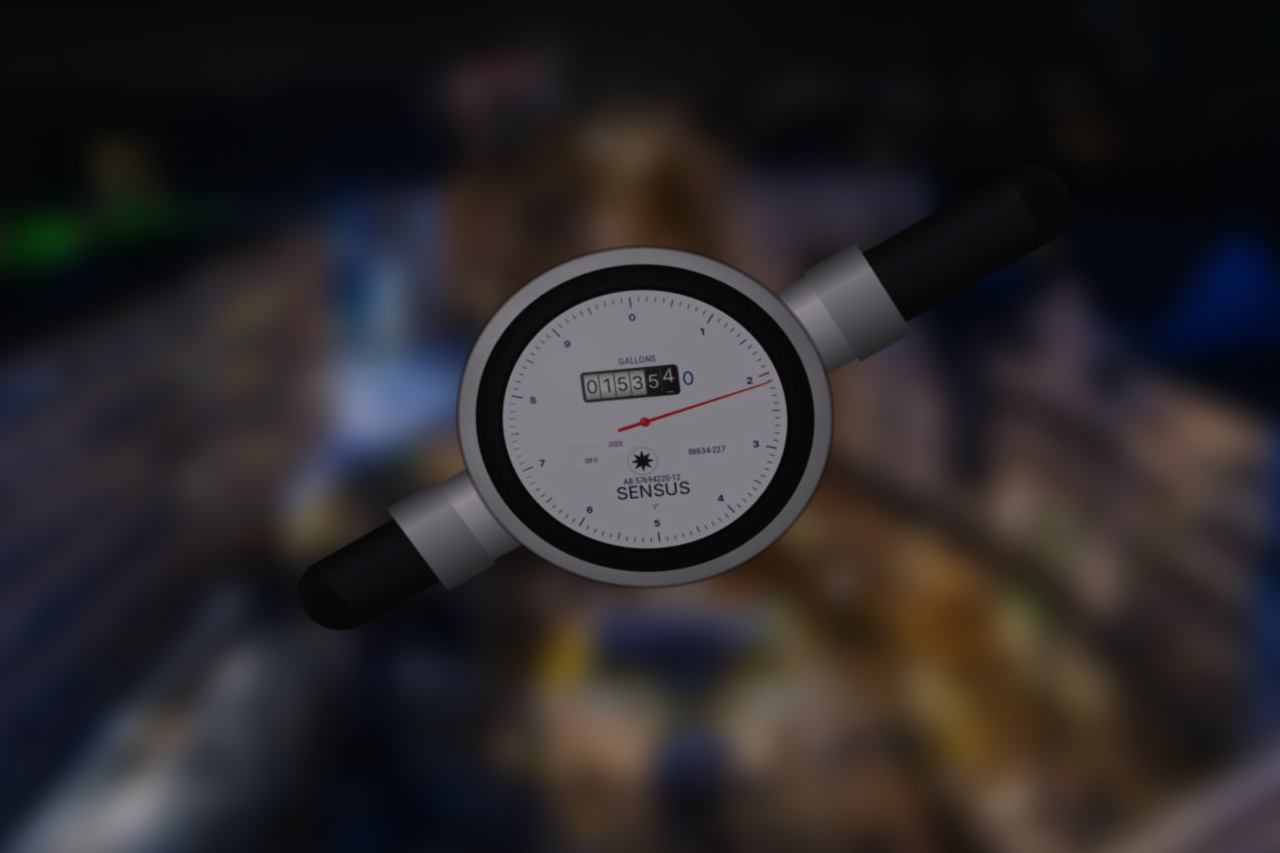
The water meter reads gal 153542.1
